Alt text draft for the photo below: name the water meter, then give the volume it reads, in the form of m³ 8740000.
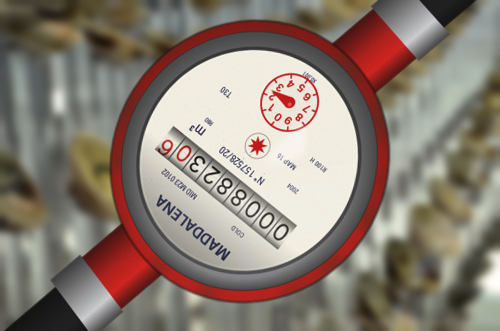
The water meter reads m³ 8823.062
